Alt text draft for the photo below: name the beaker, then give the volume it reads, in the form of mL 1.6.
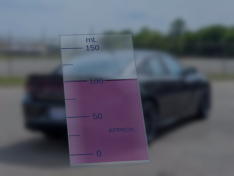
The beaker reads mL 100
